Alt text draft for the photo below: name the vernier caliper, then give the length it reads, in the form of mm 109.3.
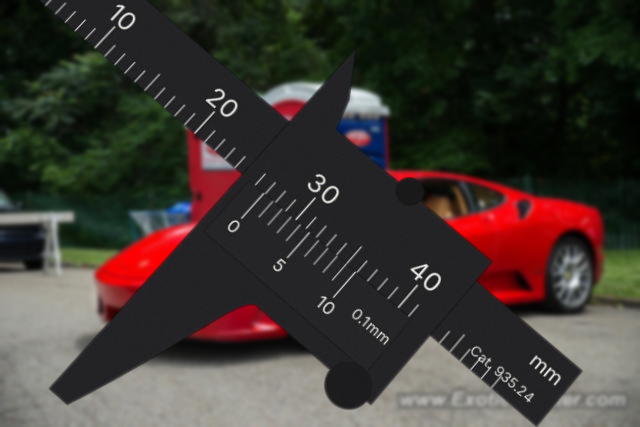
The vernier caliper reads mm 26.9
